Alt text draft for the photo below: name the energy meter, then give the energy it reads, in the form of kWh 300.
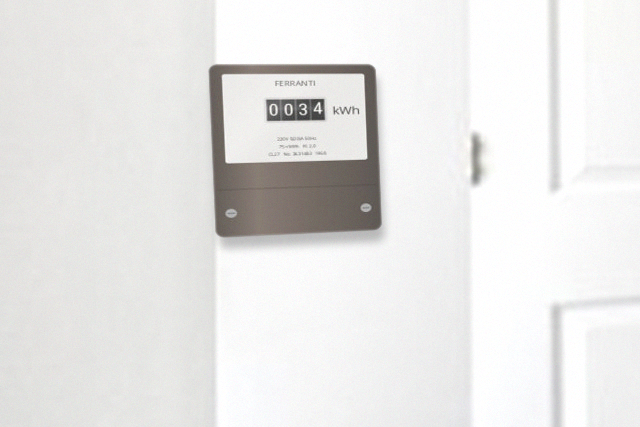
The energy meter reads kWh 34
